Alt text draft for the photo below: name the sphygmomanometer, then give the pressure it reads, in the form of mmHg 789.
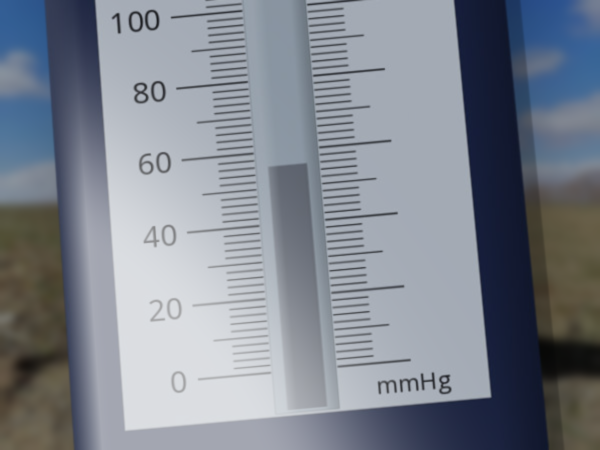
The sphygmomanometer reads mmHg 56
